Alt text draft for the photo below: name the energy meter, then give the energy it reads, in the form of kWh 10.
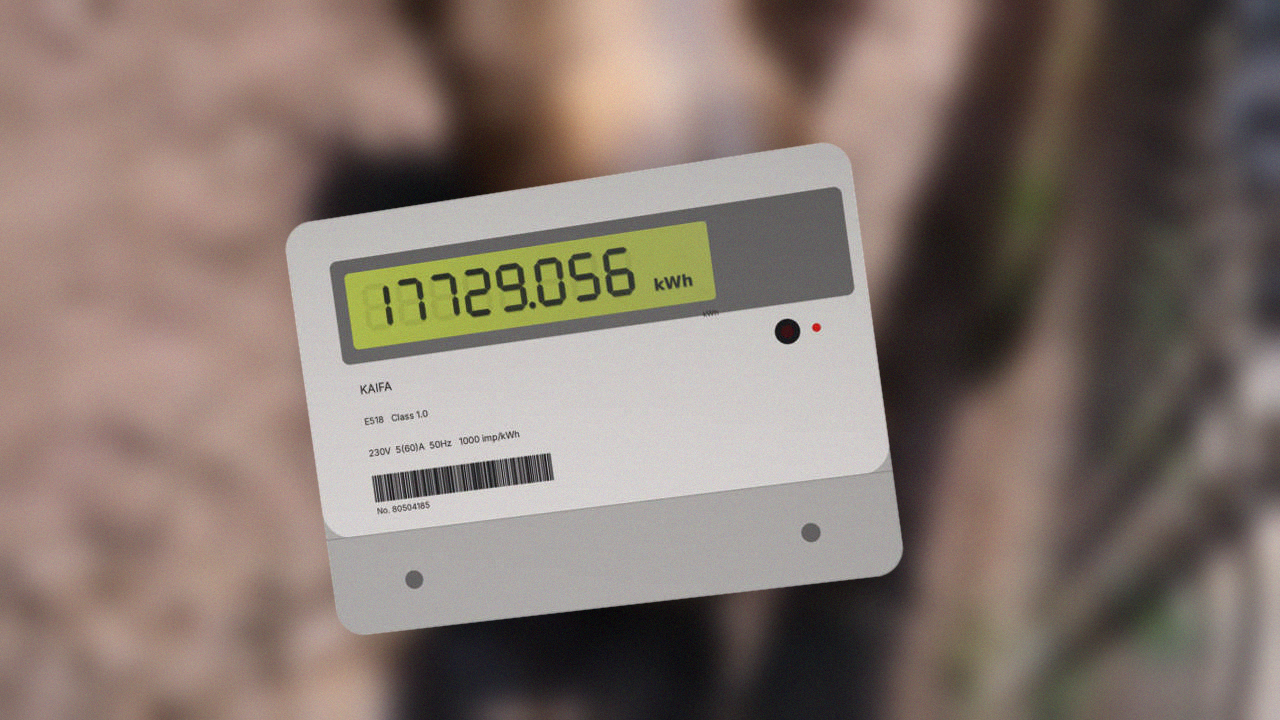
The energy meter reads kWh 17729.056
